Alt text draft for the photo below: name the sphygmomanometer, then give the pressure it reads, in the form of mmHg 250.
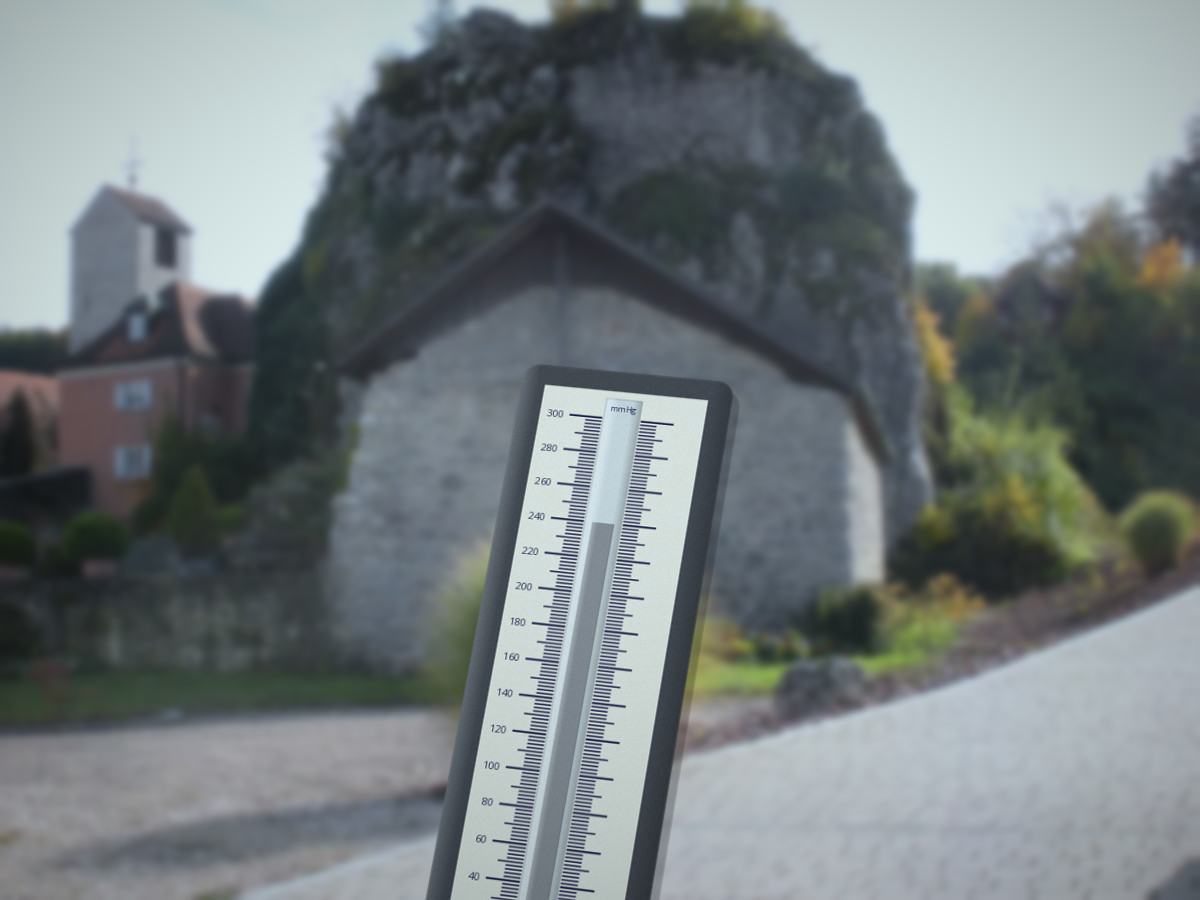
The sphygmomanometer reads mmHg 240
